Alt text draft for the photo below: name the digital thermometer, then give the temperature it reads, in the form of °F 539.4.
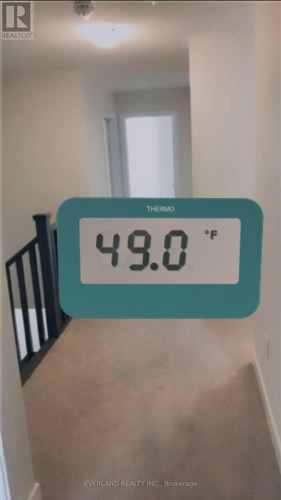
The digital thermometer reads °F 49.0
